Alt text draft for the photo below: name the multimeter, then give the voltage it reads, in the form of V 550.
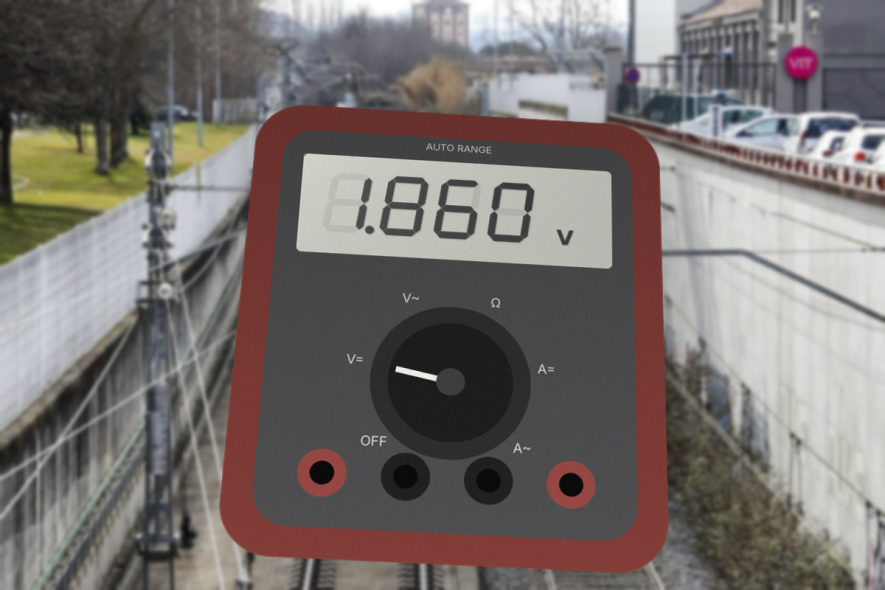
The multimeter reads V 1.860
